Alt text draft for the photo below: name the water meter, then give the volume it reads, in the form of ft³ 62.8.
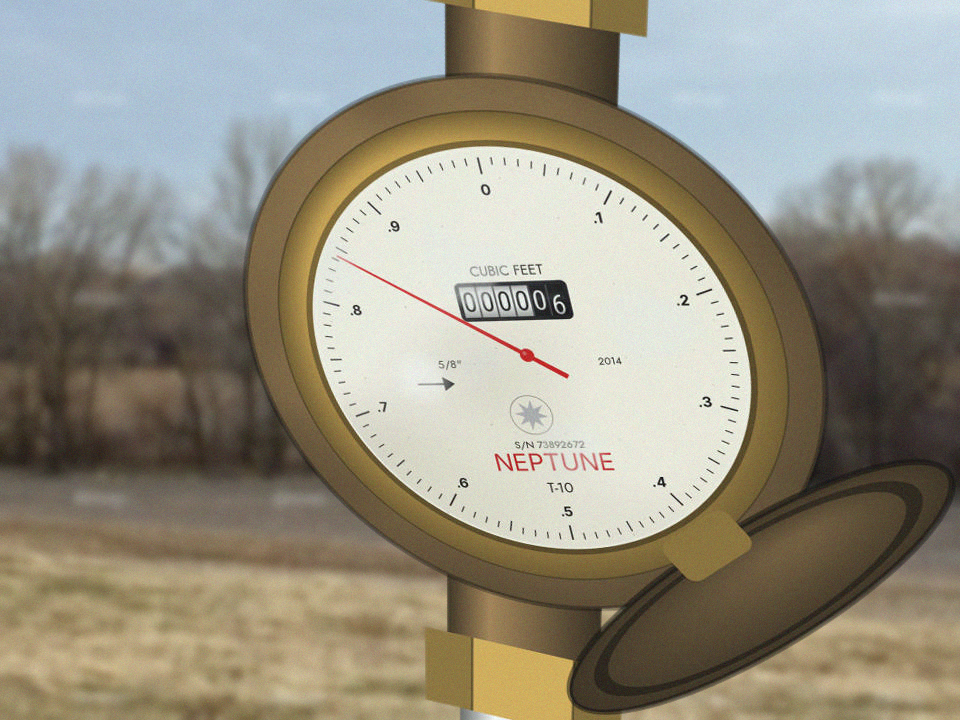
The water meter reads ft³ 5.84
